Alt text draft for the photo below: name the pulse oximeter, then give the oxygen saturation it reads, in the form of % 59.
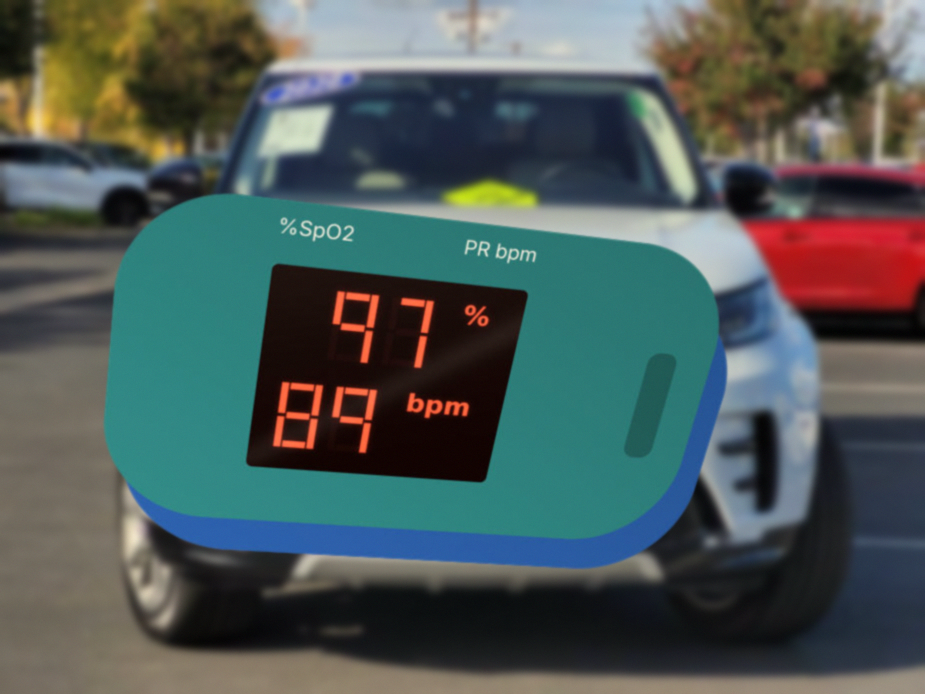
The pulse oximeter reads % 97
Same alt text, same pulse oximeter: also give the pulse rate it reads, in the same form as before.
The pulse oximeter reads bpm 89
